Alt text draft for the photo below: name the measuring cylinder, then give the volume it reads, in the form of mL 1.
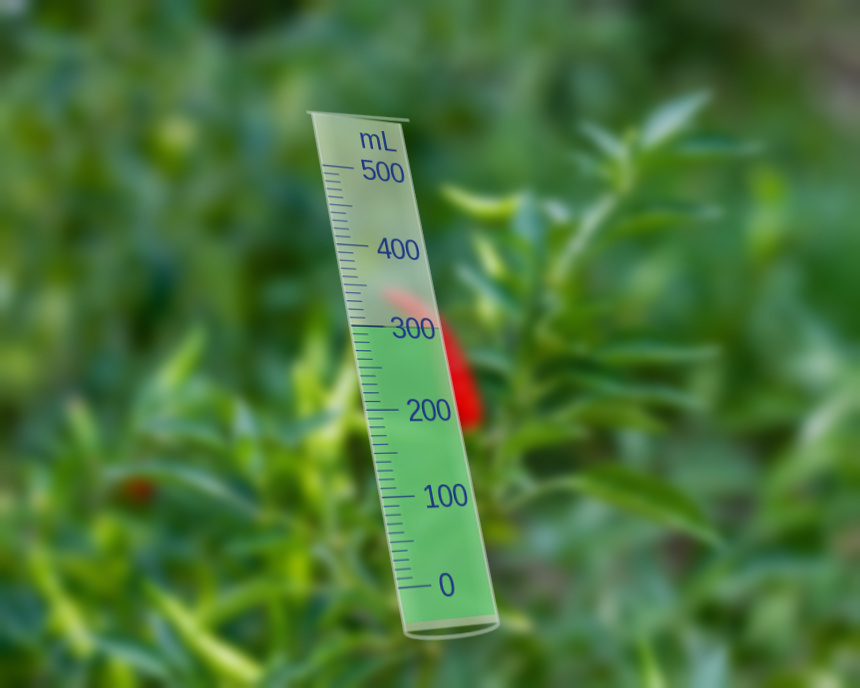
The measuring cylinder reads mL 300
